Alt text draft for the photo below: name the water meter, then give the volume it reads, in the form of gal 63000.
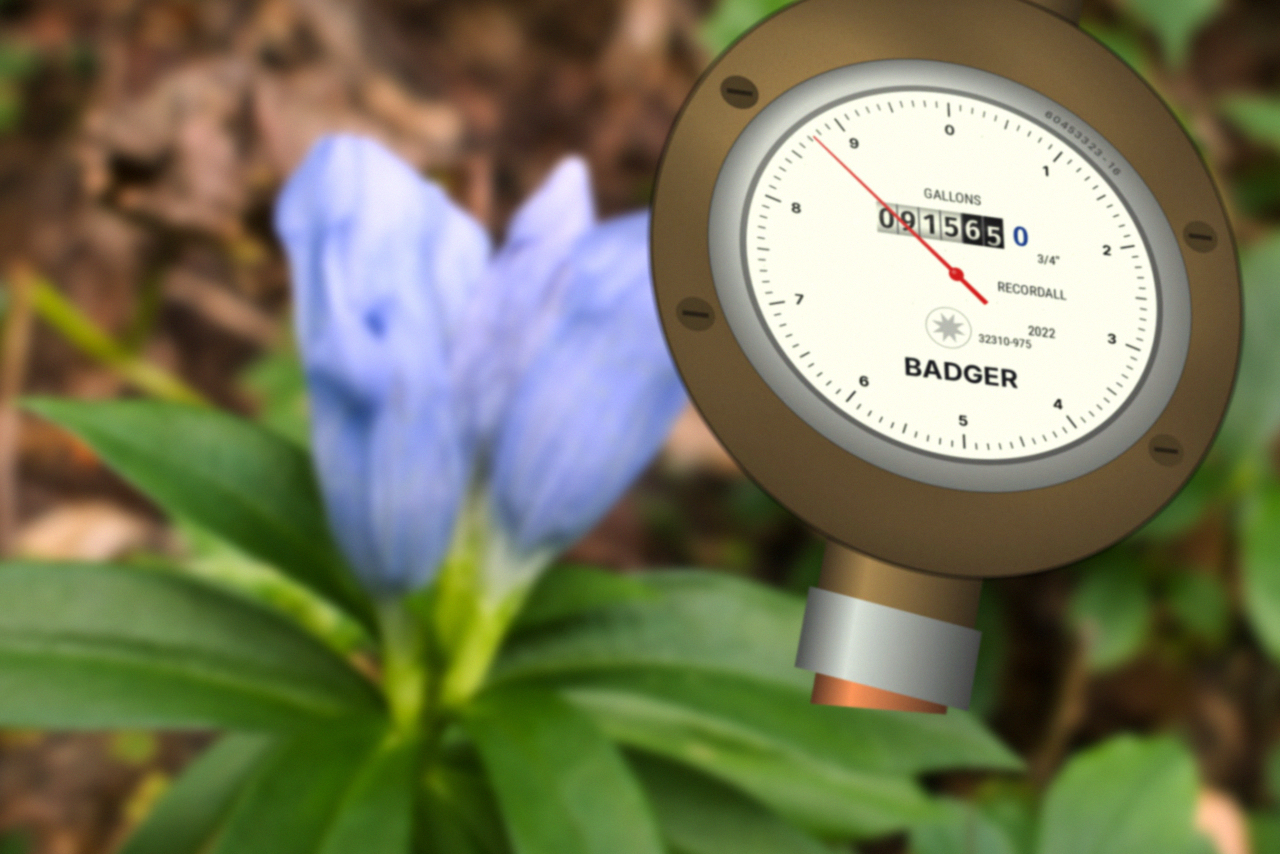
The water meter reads gal 915648.7
